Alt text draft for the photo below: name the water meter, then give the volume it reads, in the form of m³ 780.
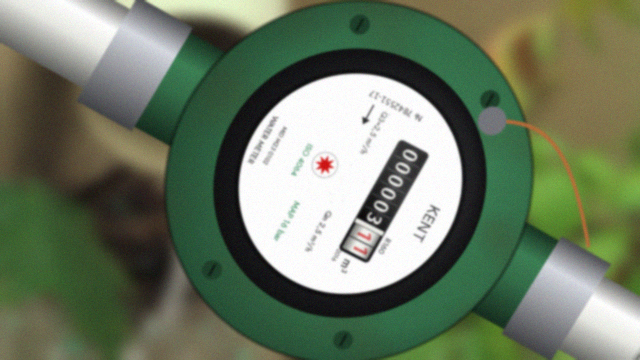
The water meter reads m³ 3.11
